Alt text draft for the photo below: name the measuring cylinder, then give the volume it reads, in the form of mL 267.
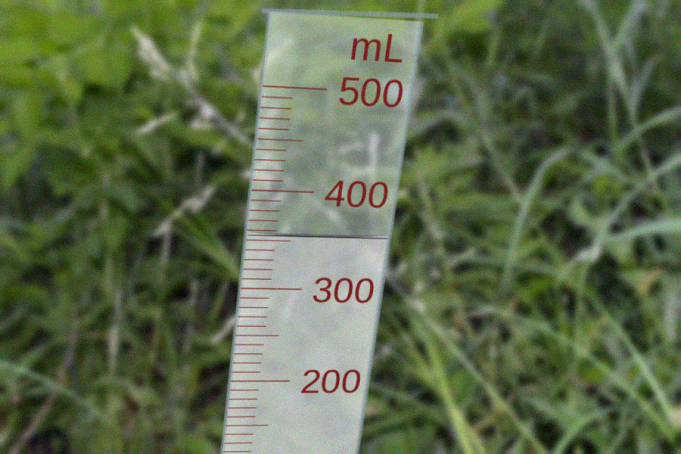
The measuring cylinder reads mL 355
